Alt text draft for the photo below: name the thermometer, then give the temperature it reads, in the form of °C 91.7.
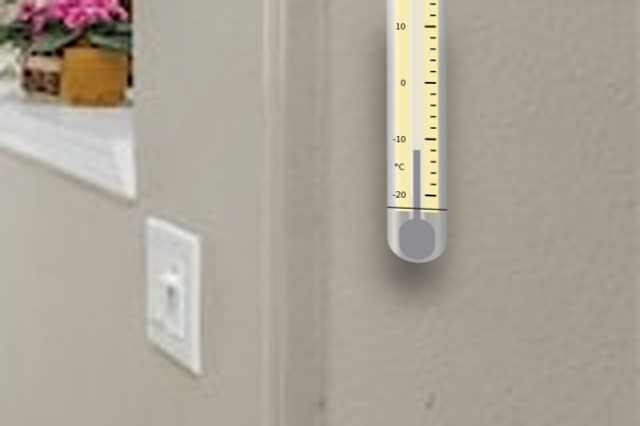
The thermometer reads °C -12
